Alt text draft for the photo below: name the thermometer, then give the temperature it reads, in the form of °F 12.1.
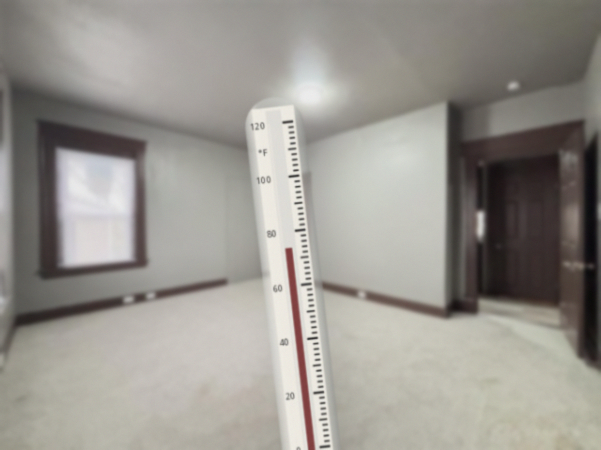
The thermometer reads °F 74
